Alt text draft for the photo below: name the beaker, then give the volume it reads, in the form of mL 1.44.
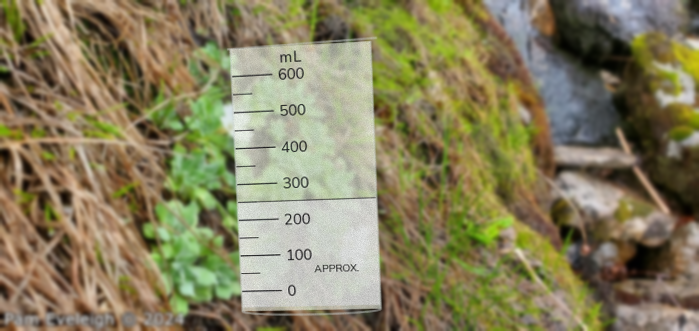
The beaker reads mL 250
